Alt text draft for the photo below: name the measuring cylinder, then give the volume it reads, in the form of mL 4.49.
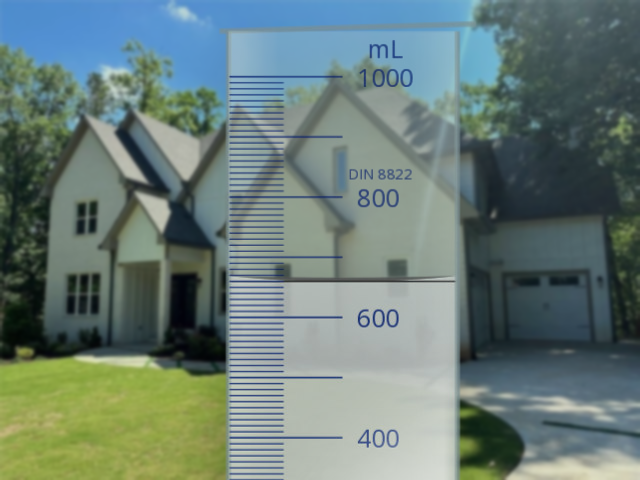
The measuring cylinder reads mL 660
